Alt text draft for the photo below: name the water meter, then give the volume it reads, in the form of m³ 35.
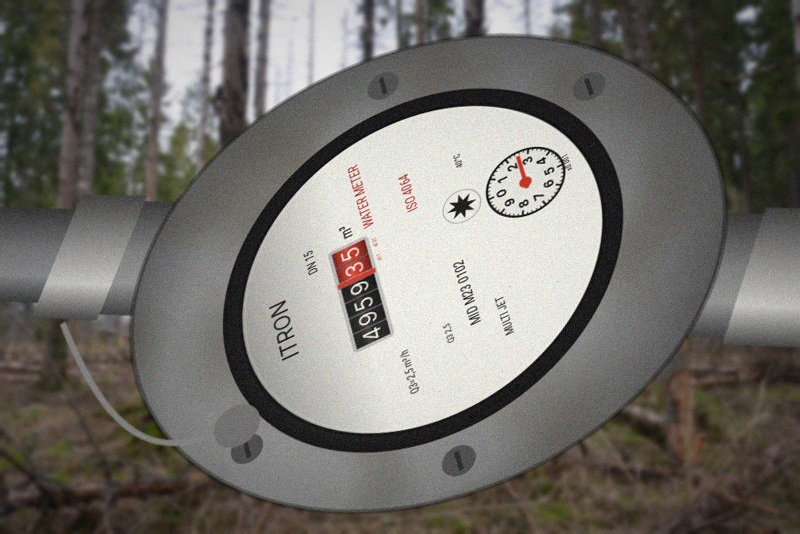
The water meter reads m³ 4959.352
